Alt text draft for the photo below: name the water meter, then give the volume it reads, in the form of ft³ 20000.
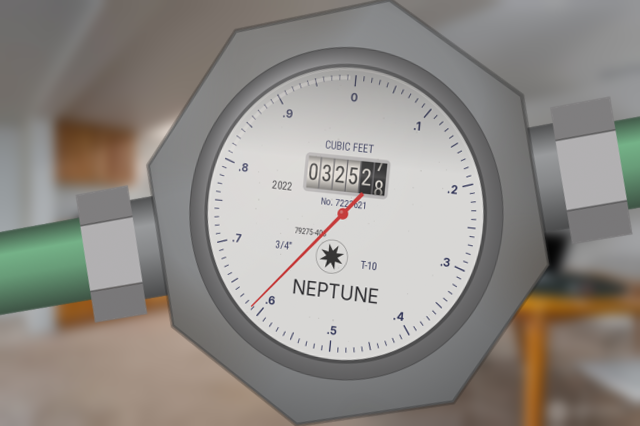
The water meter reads ft³ 32527.61
